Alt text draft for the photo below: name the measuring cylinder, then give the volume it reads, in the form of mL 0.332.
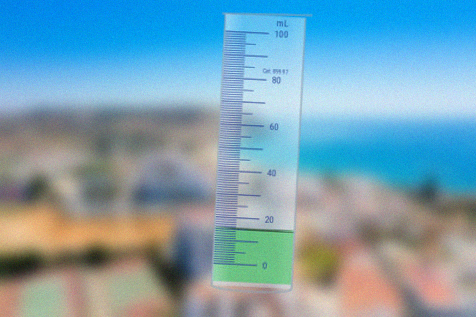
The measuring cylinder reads mL 15
